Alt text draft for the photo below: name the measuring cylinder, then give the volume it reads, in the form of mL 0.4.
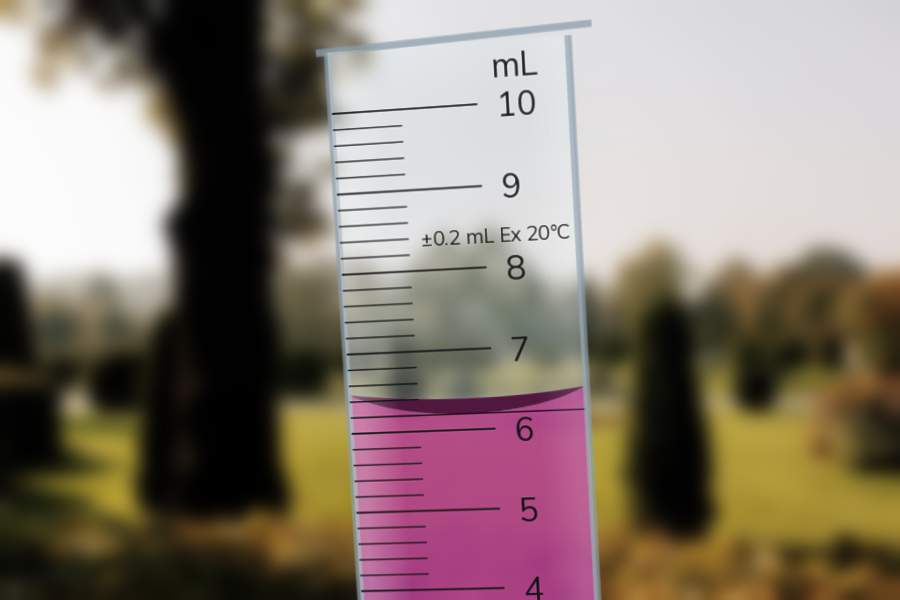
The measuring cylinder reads mL 6.2
